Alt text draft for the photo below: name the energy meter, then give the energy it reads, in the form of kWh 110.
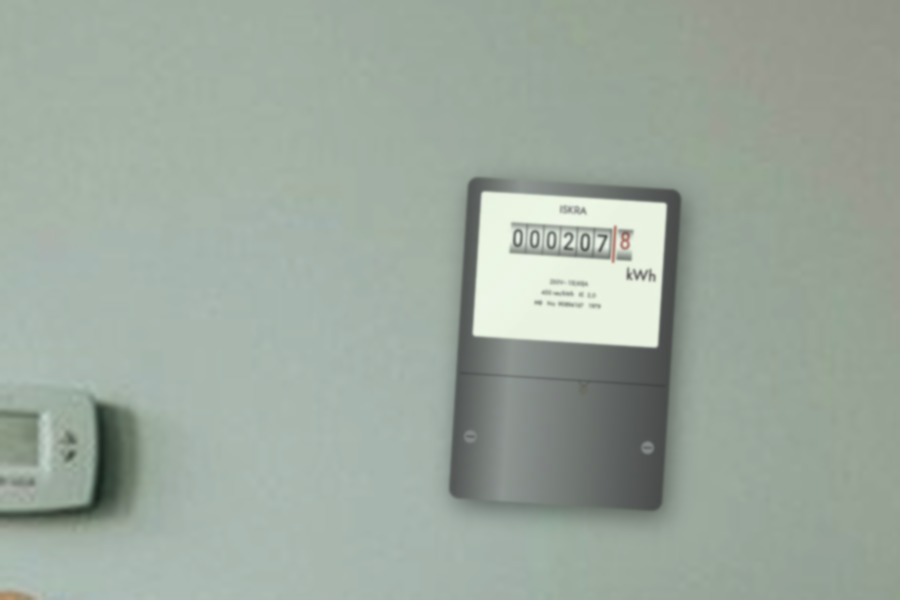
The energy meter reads kWh 207.8
